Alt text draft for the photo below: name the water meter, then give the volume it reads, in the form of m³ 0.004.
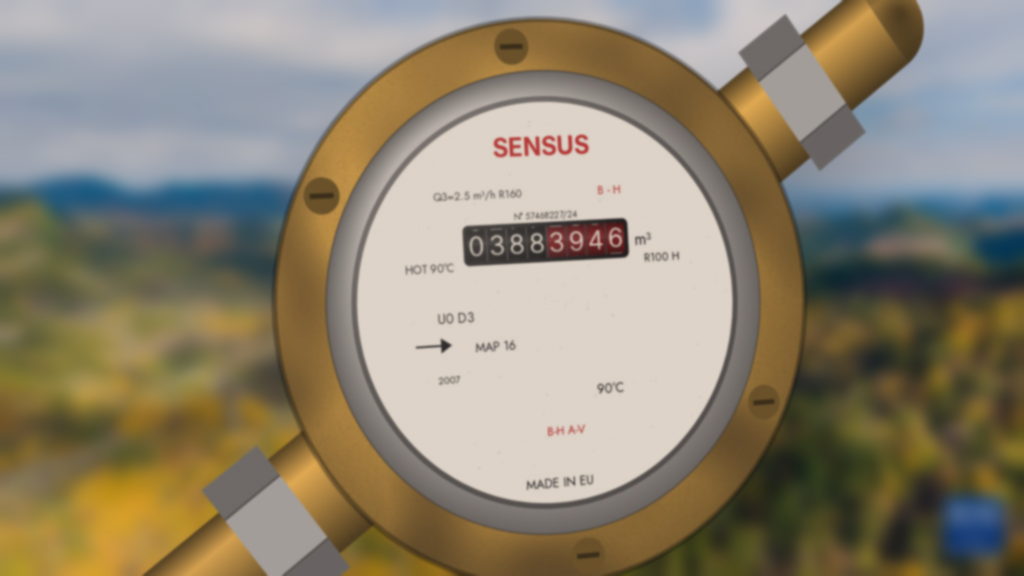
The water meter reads m³ 388.3946
